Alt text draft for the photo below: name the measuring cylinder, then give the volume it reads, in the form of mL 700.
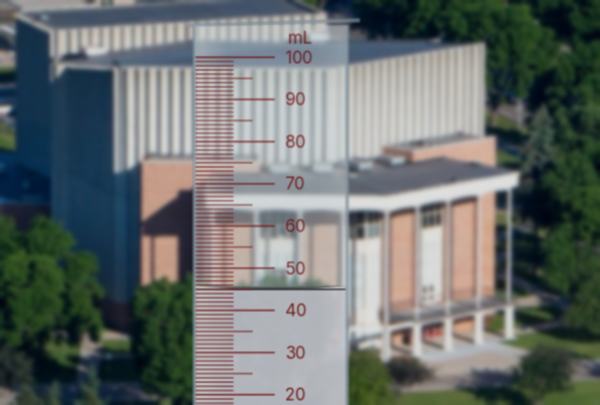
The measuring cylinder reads mL 45
